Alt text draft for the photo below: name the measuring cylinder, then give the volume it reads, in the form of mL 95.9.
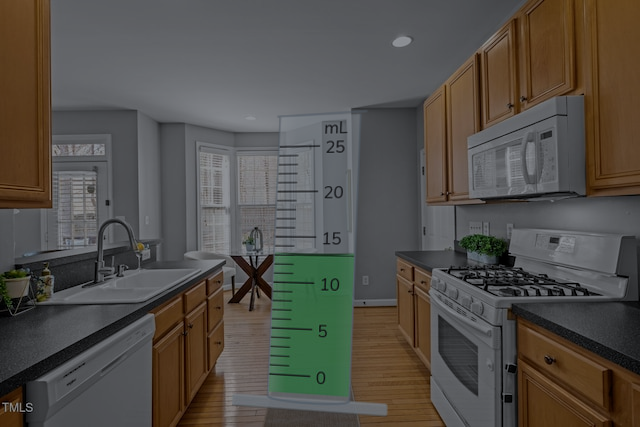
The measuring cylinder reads mL 13
